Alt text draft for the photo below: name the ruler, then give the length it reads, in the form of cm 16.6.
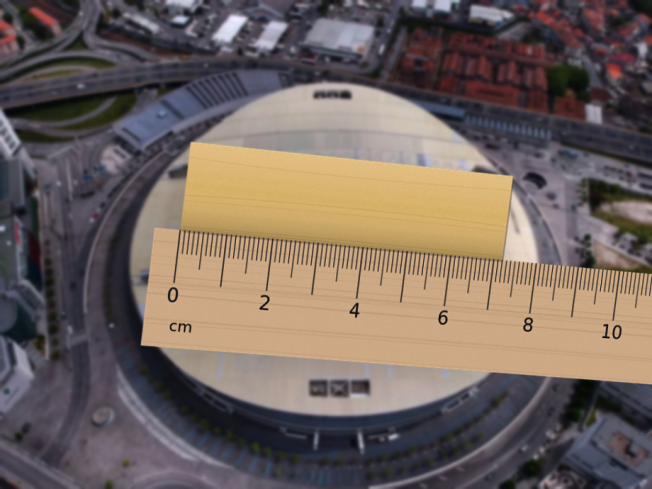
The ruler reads cm 7.2
